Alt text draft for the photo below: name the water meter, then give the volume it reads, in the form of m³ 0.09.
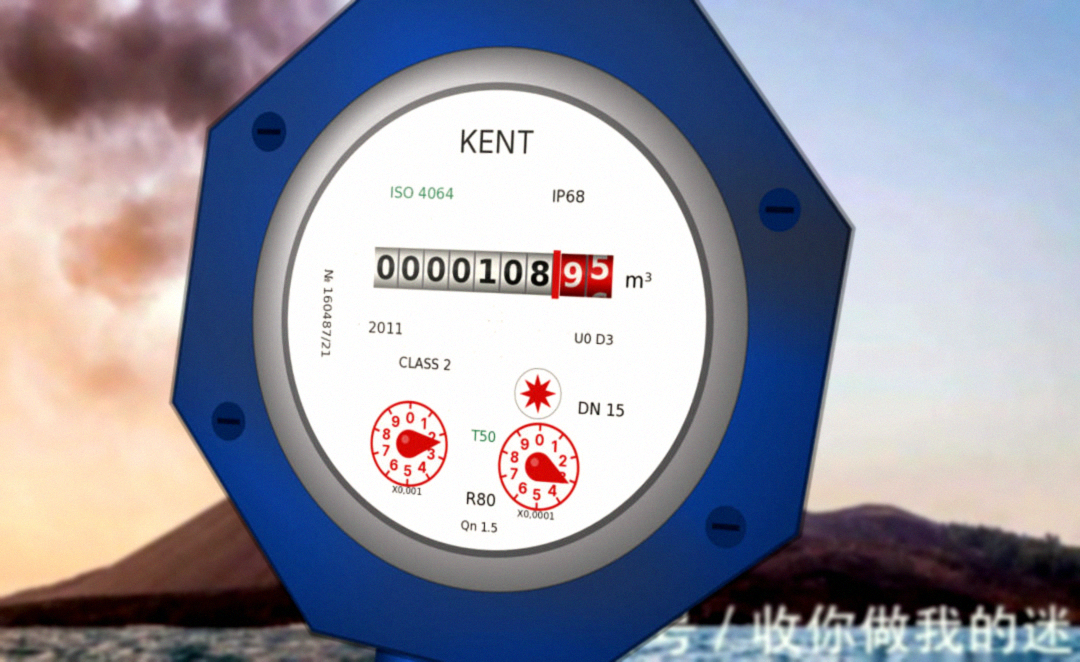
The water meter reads m³ 108.9523
